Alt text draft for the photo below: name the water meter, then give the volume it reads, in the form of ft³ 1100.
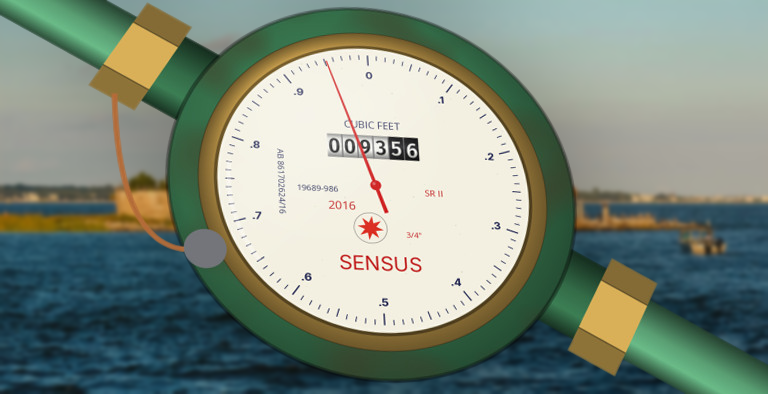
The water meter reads ft³ 9355.95
